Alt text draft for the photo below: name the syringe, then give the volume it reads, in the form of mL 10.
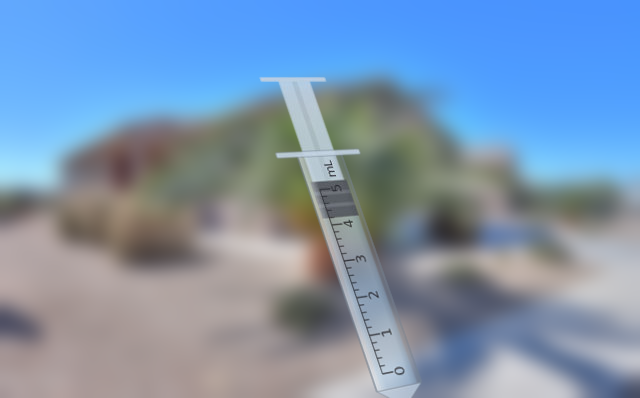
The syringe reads mL 4.2
